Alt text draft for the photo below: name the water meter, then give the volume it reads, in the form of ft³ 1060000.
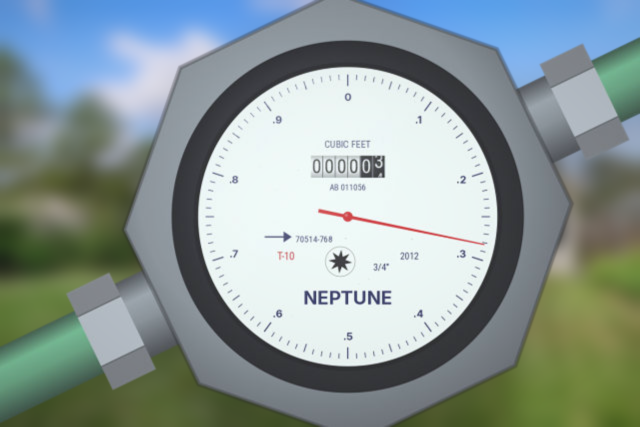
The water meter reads ft³ 3.28
